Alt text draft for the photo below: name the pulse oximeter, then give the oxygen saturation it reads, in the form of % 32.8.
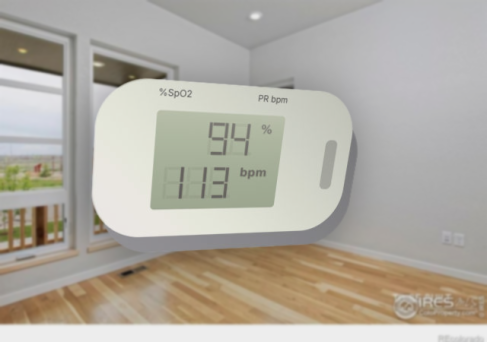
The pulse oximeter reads % 94
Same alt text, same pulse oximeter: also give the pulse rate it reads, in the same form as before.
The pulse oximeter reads bpm 113
